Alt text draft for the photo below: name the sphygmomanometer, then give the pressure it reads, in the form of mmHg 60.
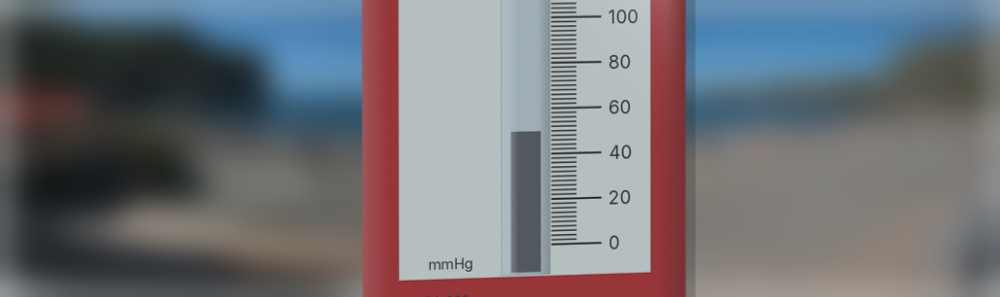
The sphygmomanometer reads mmHg 50
